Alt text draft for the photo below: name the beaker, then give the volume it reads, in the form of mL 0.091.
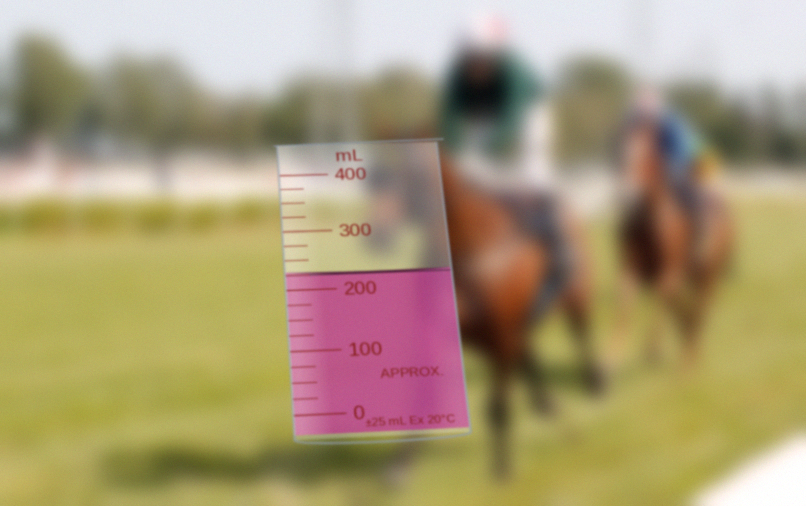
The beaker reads mL 225
